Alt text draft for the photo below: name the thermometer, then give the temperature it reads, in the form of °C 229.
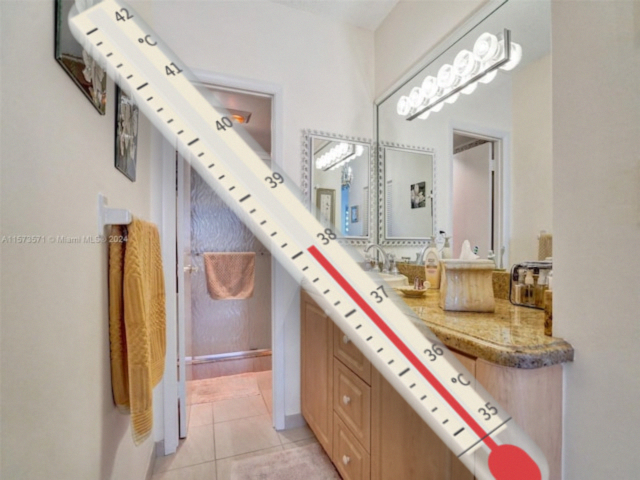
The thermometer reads °C 38
